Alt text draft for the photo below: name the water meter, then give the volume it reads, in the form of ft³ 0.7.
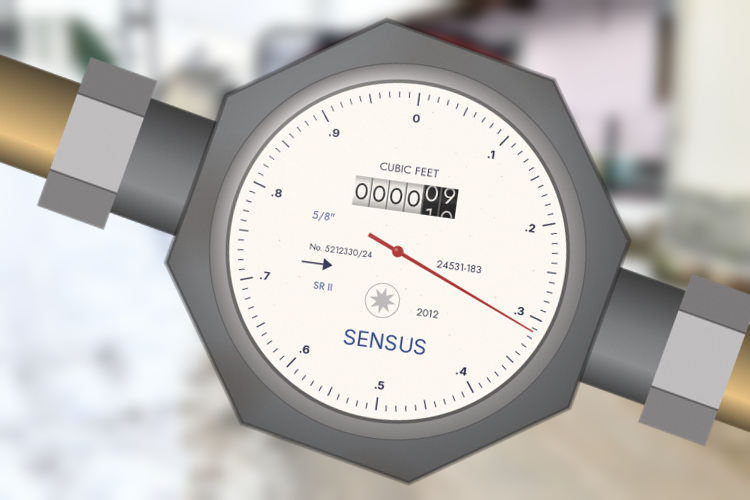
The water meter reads ft³ 9.31
